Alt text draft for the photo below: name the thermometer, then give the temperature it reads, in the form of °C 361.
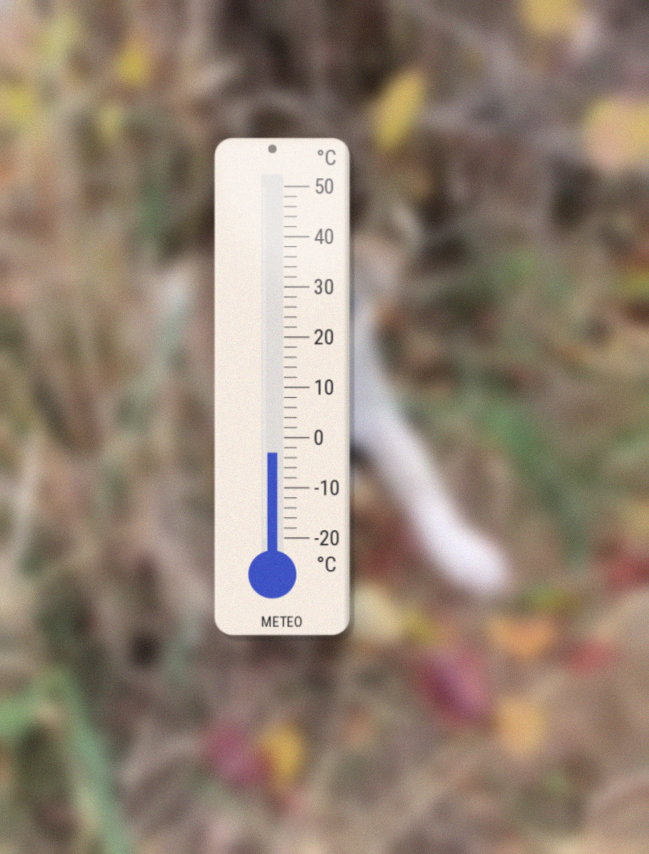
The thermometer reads °C -3
